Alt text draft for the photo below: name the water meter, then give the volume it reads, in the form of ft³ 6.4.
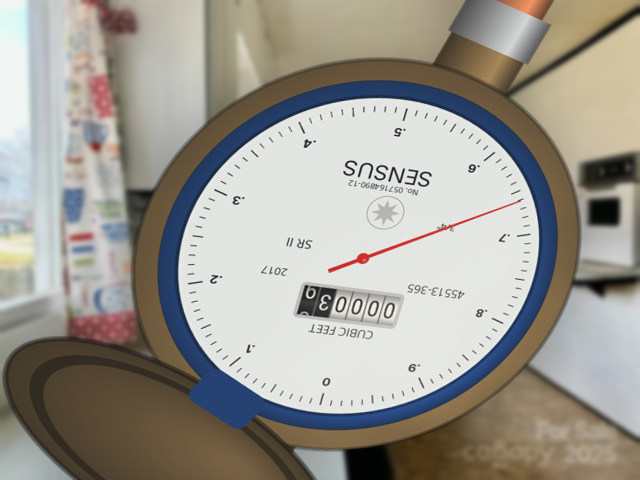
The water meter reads ft³ 38.66
